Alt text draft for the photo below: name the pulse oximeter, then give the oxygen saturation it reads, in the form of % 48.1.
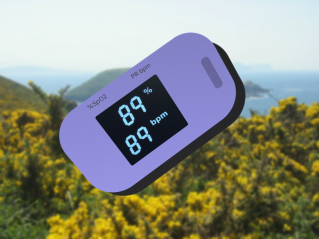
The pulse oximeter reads % 89
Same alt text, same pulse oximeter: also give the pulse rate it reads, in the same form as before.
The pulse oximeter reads bpm 89
